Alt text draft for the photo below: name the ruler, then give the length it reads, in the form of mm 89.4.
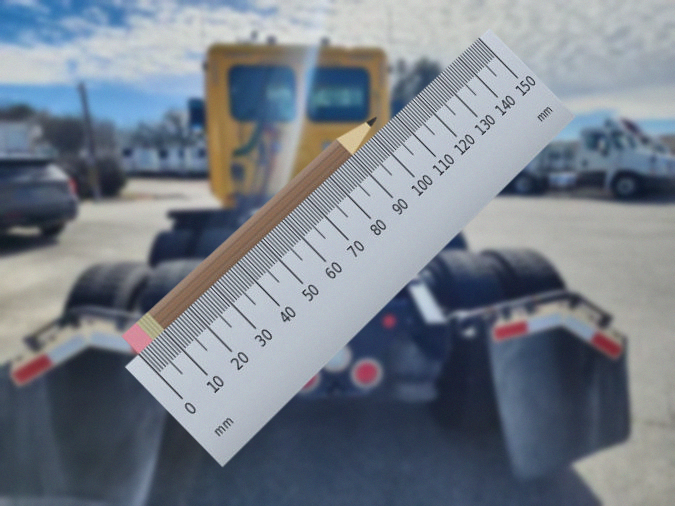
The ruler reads mm 105
